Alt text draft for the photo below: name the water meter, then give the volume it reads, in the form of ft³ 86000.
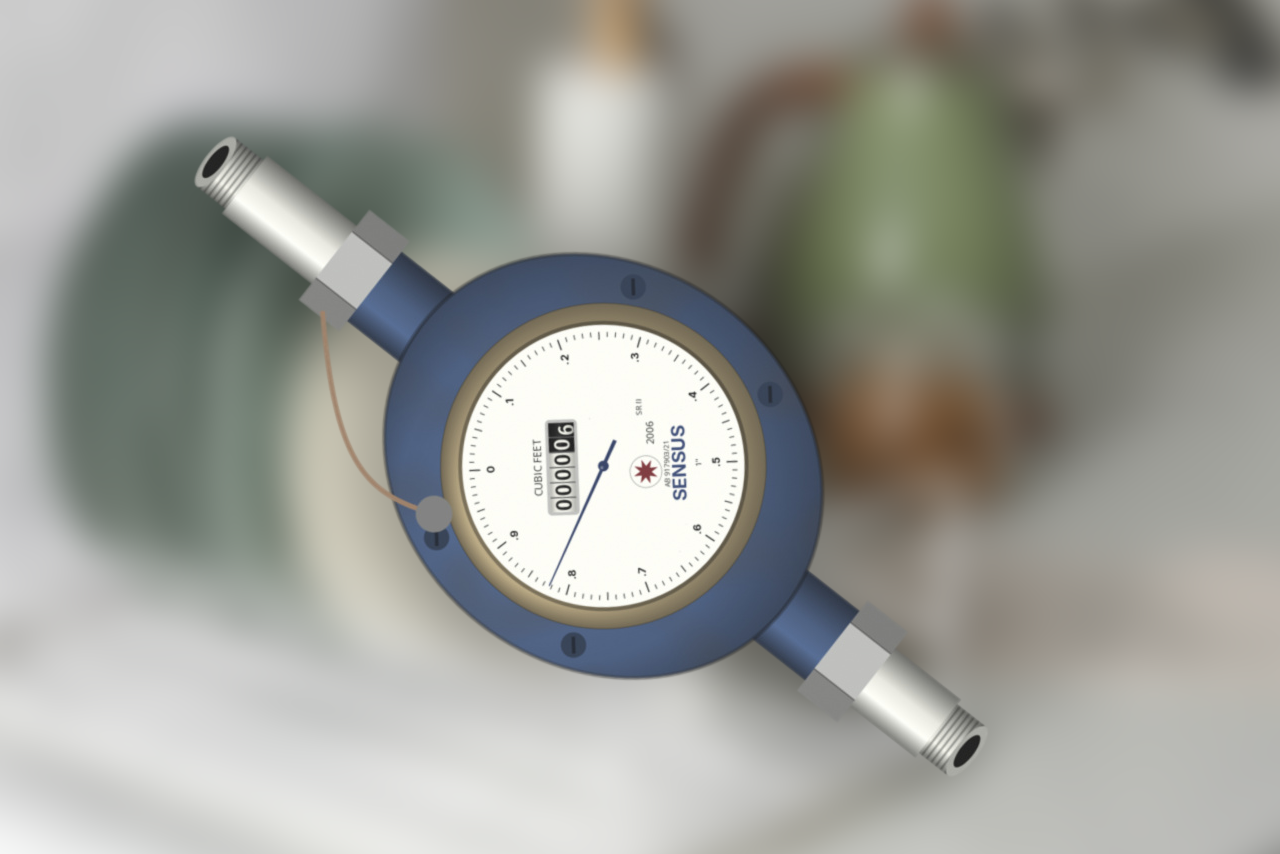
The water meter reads ft³ 5.82
